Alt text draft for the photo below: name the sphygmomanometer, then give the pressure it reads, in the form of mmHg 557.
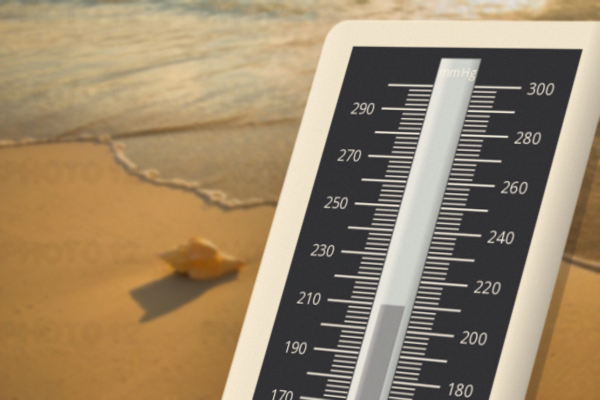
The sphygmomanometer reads mmHg 210
